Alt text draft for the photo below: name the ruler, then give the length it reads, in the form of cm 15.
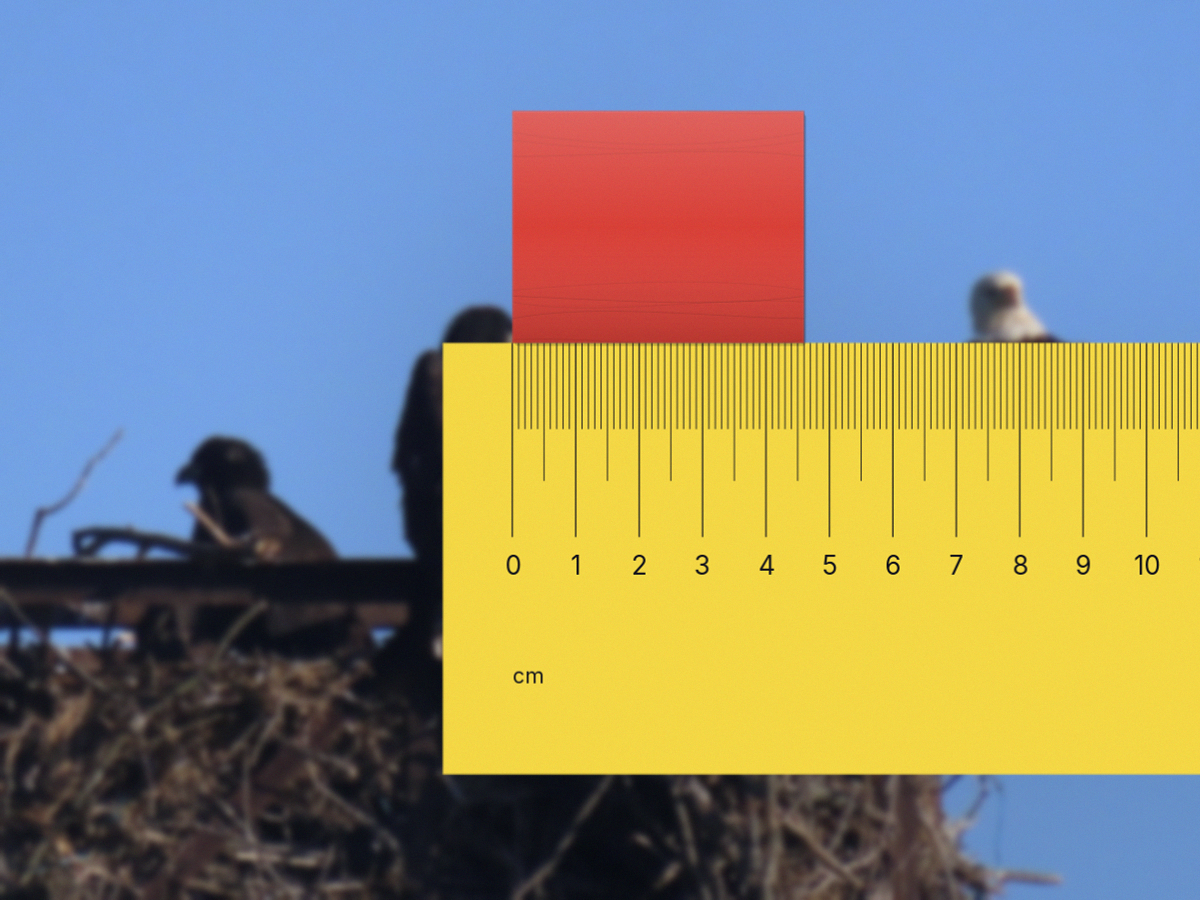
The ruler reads cm 4.6
